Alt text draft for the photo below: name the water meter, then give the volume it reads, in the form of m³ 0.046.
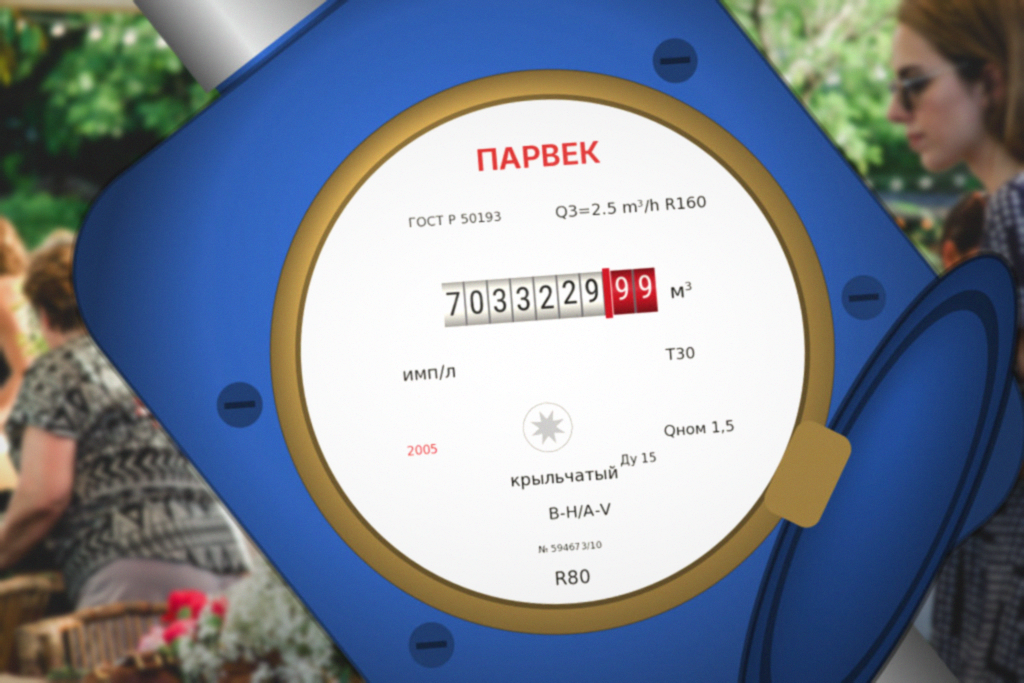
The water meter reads m³ 7033229.99
